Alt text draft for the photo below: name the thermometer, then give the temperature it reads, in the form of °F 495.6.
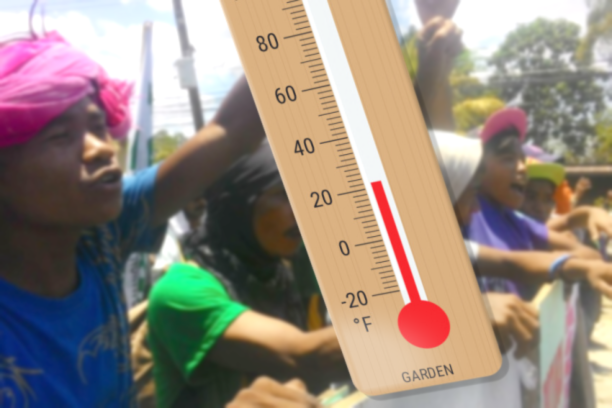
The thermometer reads °F 22
